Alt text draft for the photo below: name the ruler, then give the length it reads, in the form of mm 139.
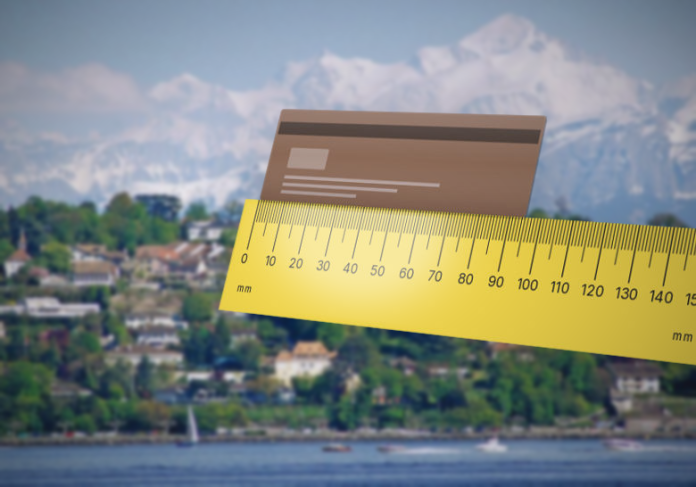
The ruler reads mm 95
